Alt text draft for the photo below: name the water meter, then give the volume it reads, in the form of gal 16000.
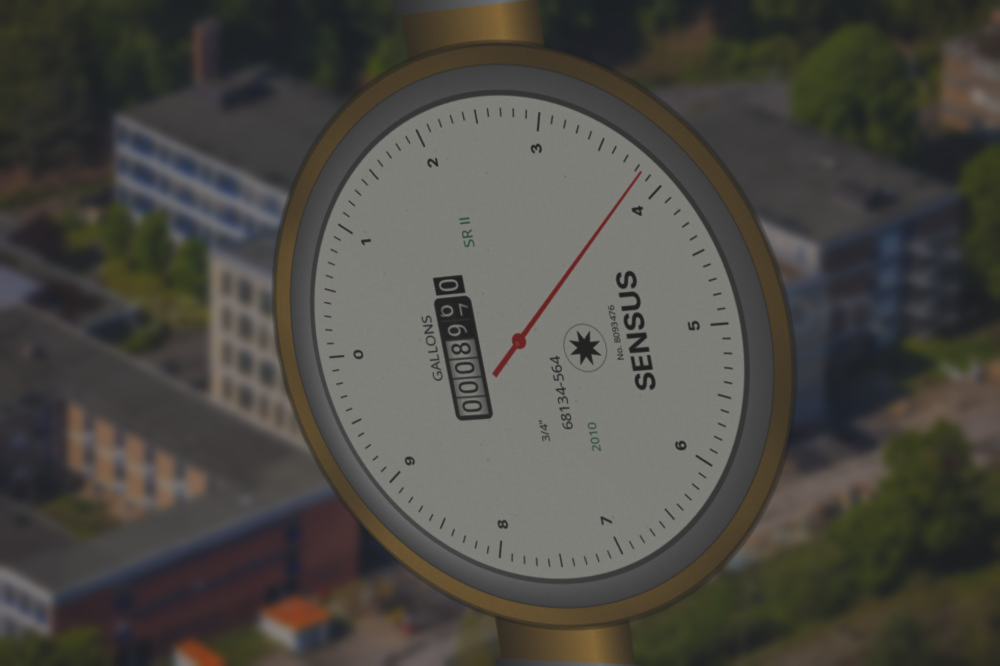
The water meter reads gal 8963.8
